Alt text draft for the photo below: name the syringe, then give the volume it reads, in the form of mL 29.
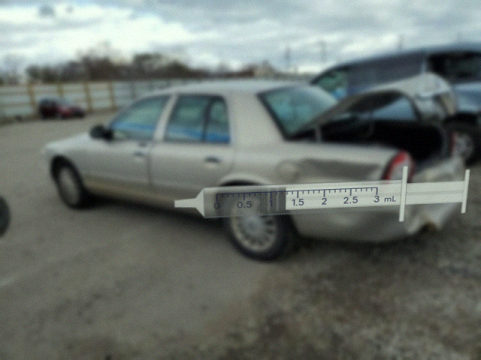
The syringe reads mL 0.8
